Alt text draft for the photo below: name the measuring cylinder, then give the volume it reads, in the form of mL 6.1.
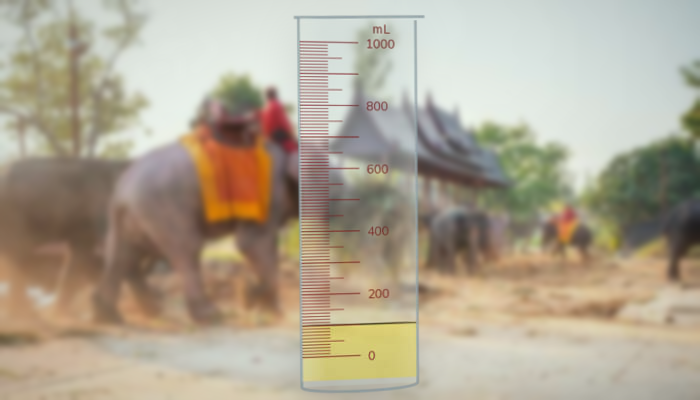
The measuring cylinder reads mL 100
